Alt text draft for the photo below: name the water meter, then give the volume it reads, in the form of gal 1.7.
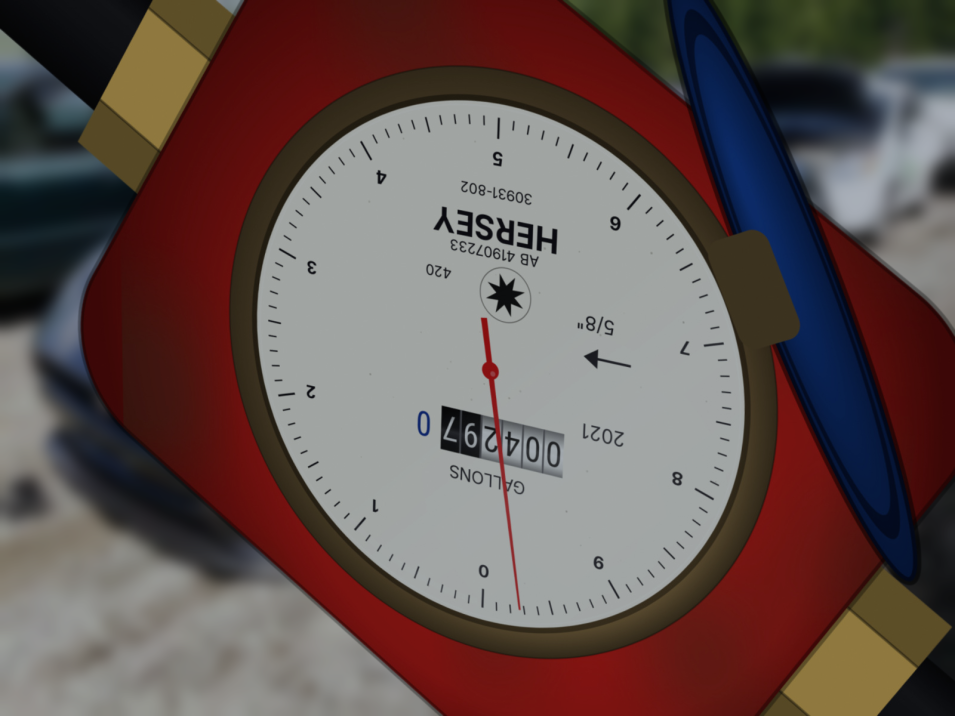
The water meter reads gal 42969.7
